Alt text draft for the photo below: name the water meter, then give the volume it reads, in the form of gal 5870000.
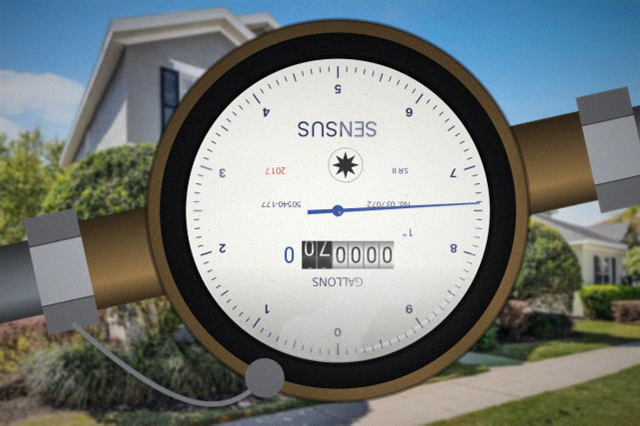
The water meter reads gal 697.4
